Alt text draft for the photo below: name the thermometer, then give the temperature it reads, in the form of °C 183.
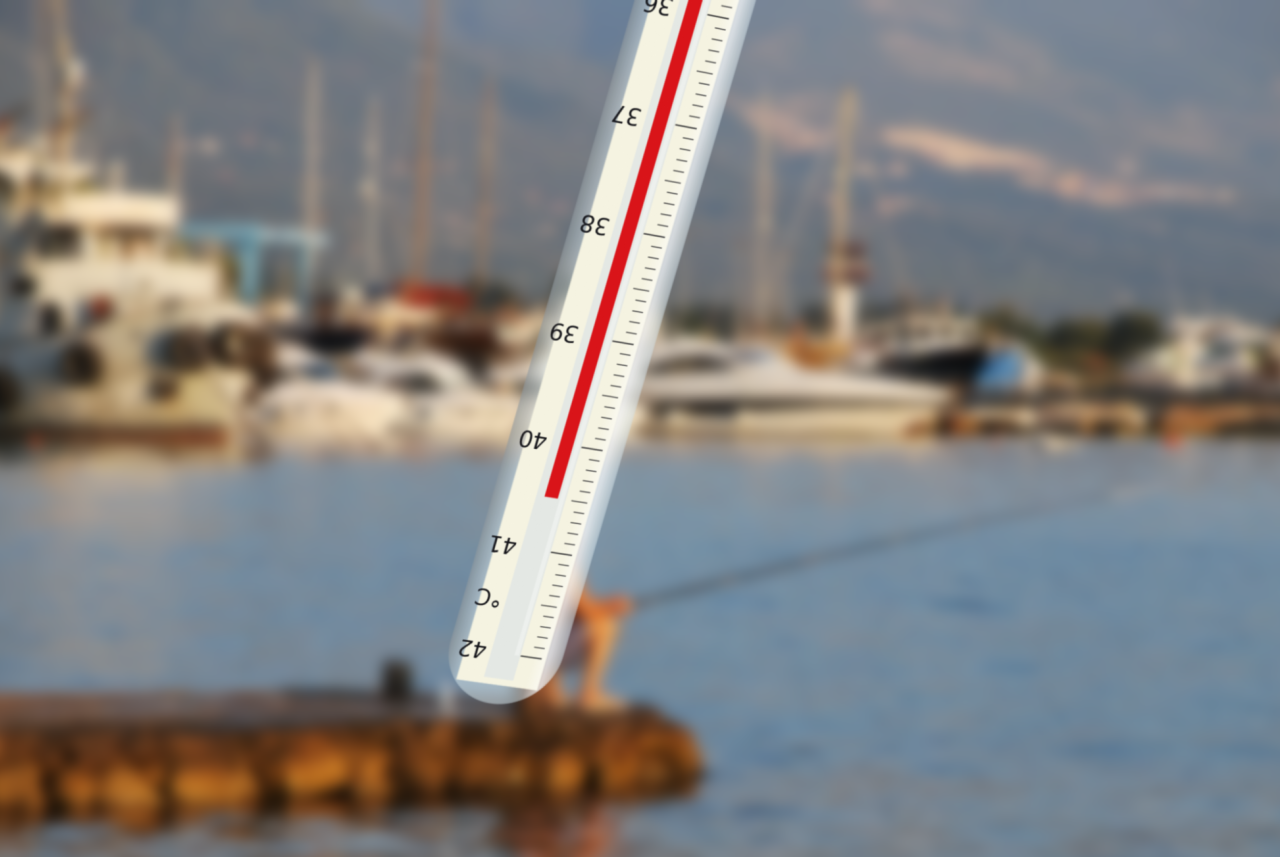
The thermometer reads °C 40.5
